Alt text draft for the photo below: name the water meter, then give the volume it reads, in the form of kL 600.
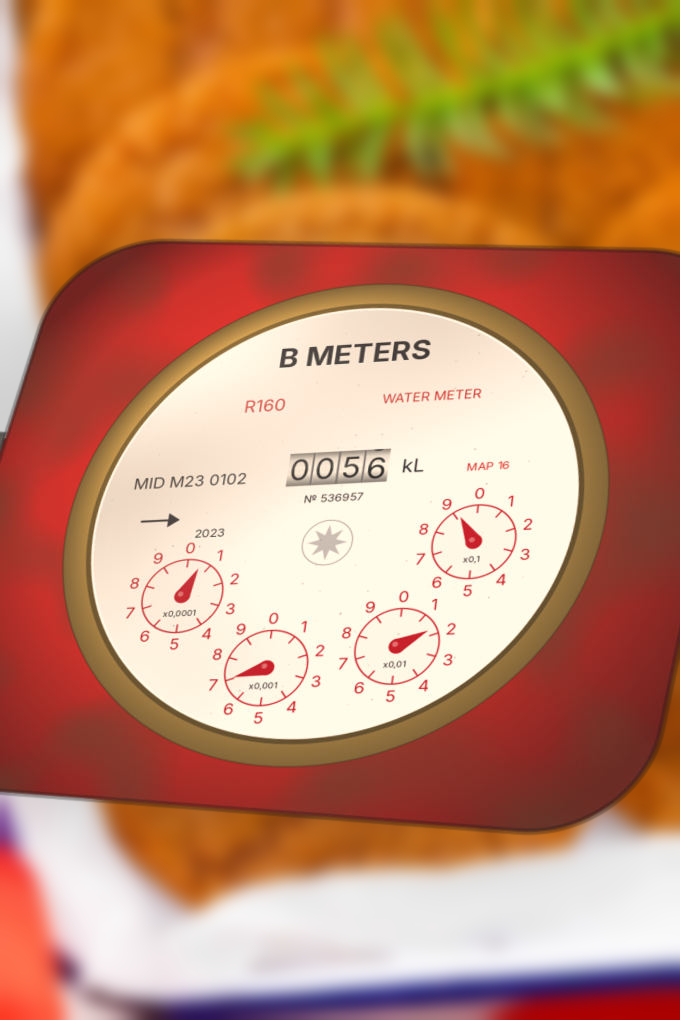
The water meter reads kL 55.9170
